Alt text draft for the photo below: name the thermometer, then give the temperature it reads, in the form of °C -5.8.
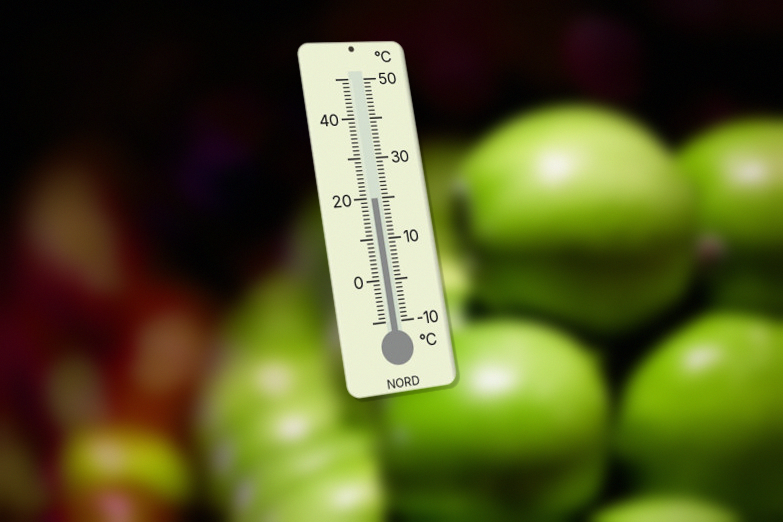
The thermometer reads °C 20
